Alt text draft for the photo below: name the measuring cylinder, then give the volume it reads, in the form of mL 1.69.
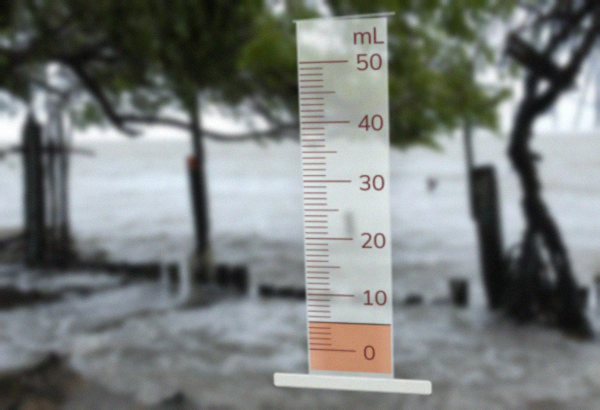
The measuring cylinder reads mL 5
